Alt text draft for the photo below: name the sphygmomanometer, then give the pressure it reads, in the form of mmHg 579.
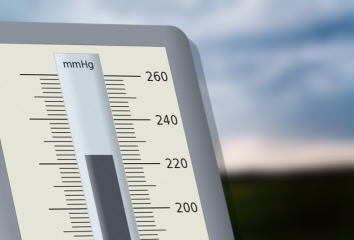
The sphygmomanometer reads mmHg 224
